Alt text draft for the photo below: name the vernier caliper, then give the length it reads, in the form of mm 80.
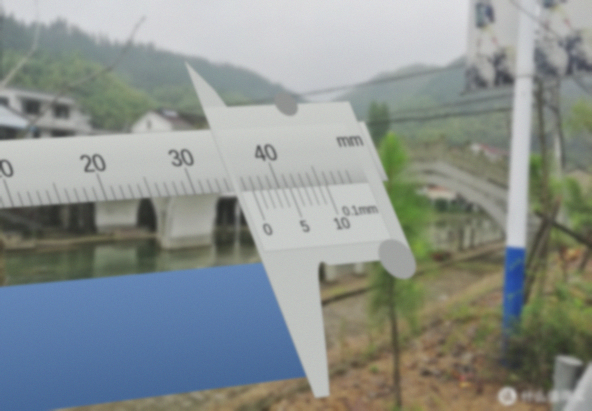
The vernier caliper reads mm 36.8
